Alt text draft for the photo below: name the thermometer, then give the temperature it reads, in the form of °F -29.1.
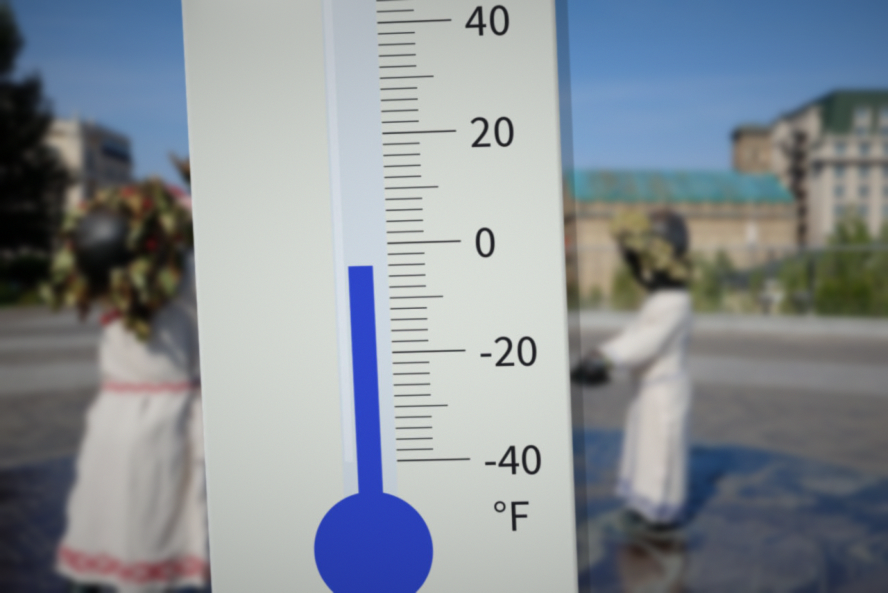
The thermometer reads °F -4
